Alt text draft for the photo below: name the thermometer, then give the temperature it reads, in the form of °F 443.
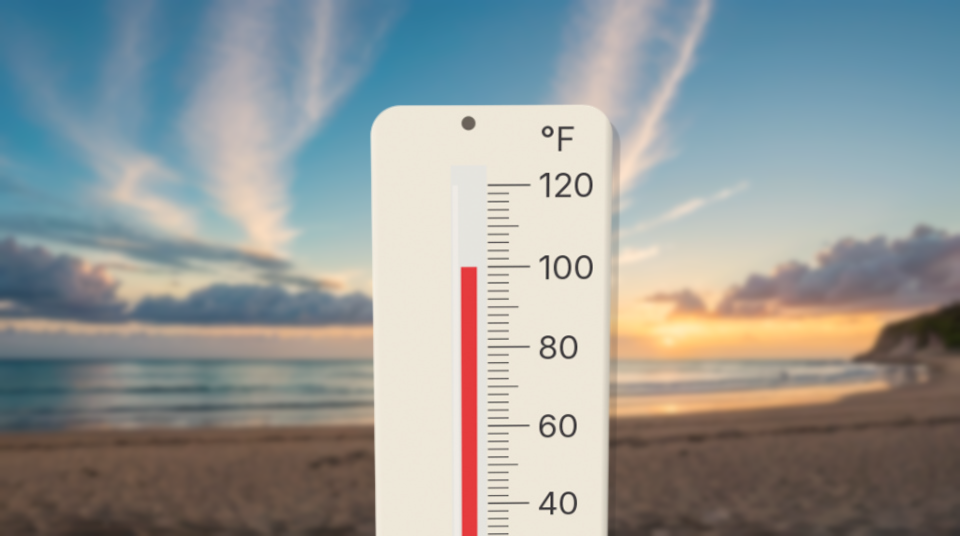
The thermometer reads °F 100
